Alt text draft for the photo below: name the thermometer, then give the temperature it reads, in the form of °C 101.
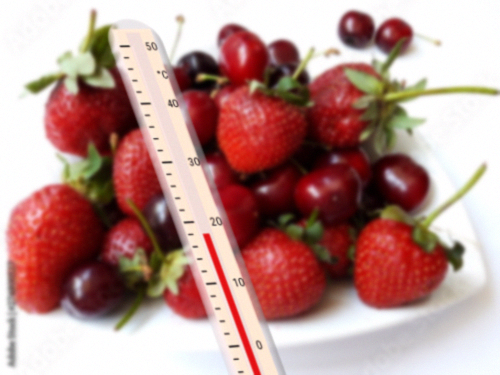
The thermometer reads °C 18
